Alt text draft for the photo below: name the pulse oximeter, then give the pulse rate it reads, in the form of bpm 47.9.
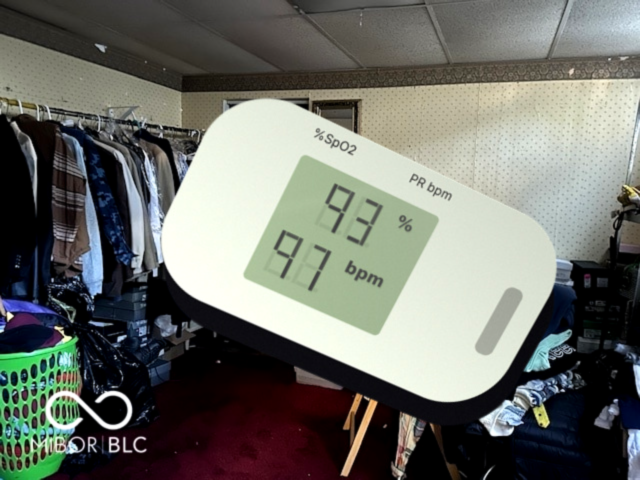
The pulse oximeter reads bpm 97
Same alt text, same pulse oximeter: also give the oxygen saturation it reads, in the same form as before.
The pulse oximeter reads % 93
